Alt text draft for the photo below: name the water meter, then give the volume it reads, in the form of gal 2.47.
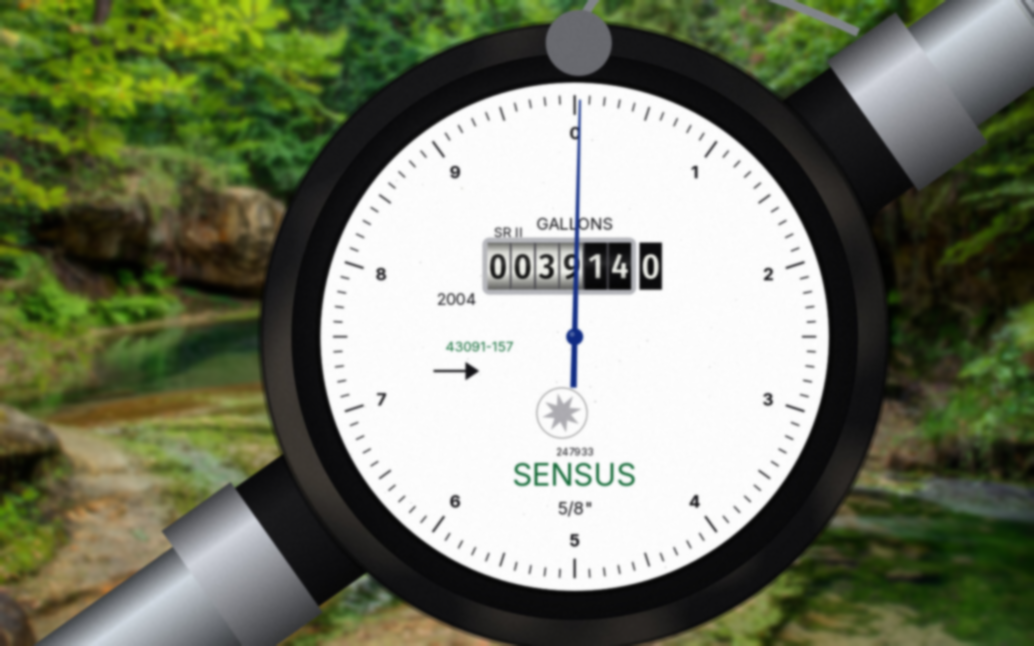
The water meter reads gal 39140.0
